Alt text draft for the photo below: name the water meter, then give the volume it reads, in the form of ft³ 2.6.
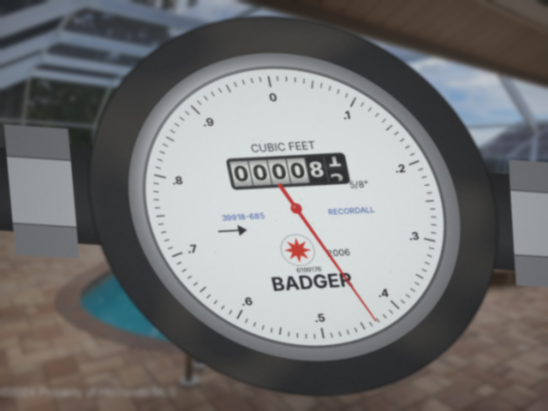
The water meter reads ft³ 81.43
